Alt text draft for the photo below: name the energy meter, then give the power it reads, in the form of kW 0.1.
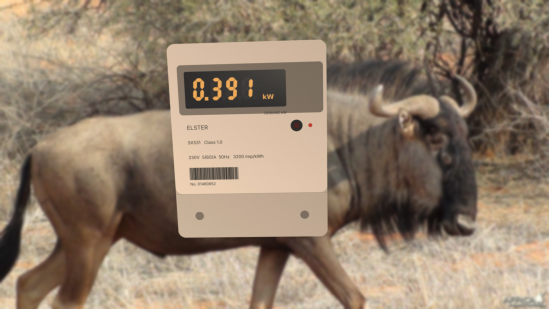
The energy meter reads kW 0.391
